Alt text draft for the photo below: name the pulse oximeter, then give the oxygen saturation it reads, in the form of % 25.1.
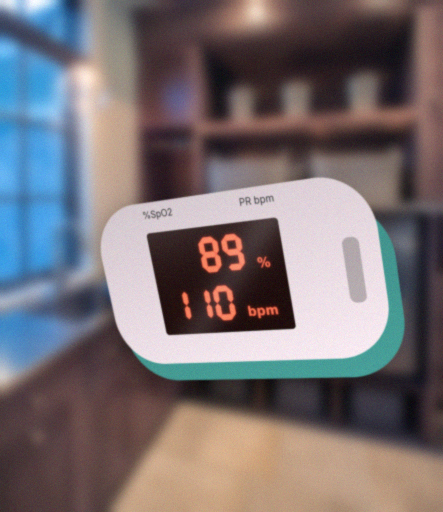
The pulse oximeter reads % 89
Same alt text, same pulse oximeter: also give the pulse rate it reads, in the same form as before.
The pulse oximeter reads bpm 110
